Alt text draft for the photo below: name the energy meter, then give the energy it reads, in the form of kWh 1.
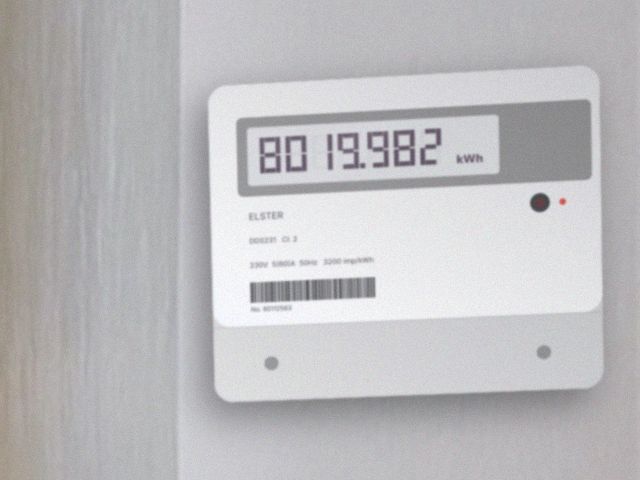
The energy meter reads kWh 8019.982
